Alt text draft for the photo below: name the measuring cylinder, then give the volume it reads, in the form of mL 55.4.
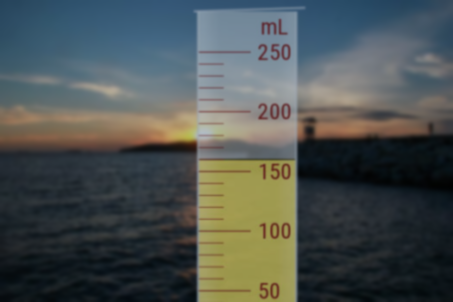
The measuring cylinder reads mL 160
